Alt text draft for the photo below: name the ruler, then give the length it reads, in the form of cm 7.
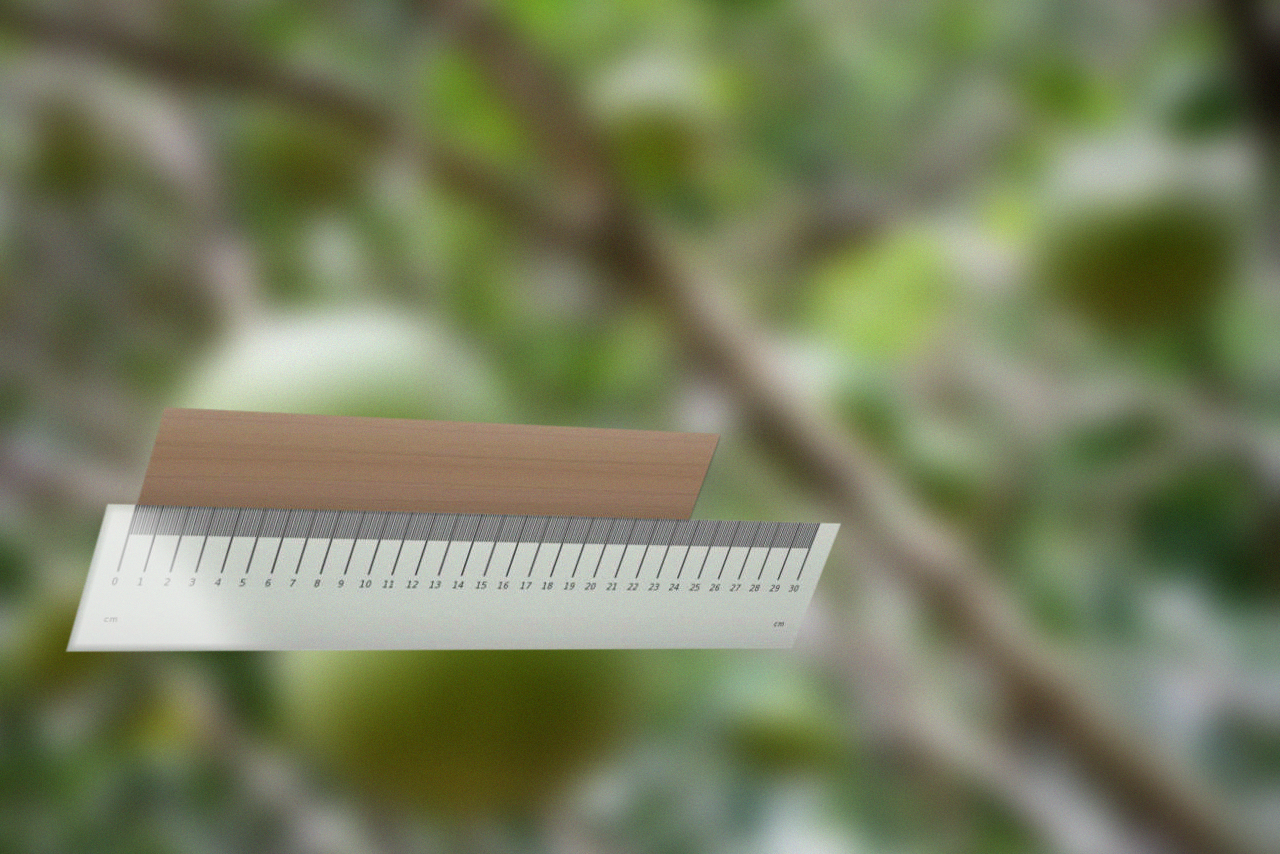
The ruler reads cm 23.5
